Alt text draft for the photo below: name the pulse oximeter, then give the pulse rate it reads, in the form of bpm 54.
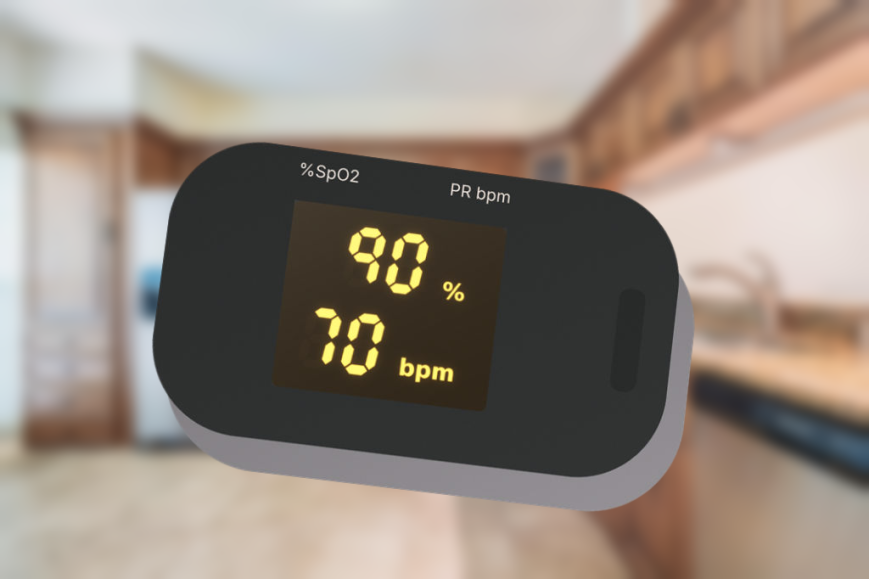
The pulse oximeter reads bpm 70
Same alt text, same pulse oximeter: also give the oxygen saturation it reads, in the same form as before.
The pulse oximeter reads % 90
